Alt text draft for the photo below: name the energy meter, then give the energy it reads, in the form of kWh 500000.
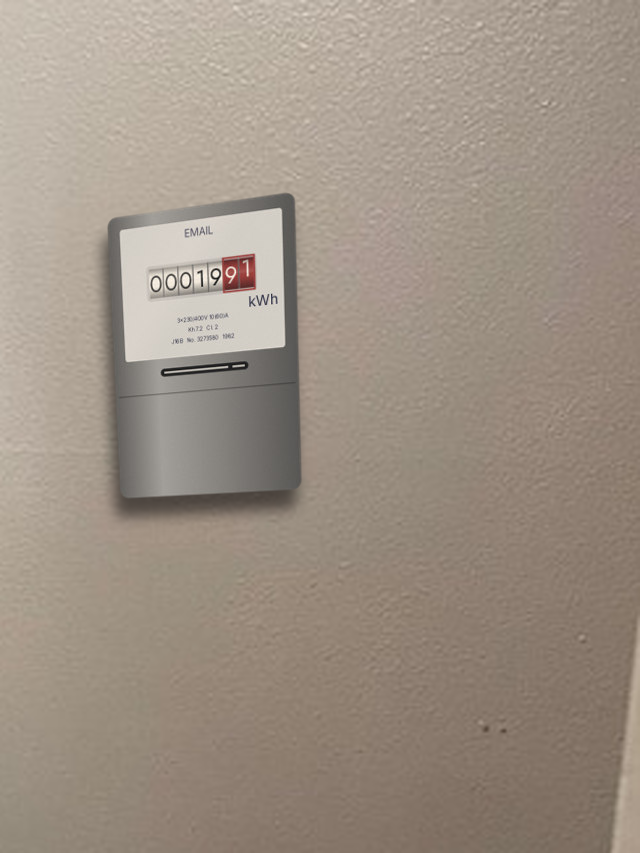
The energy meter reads kWh 19.91
